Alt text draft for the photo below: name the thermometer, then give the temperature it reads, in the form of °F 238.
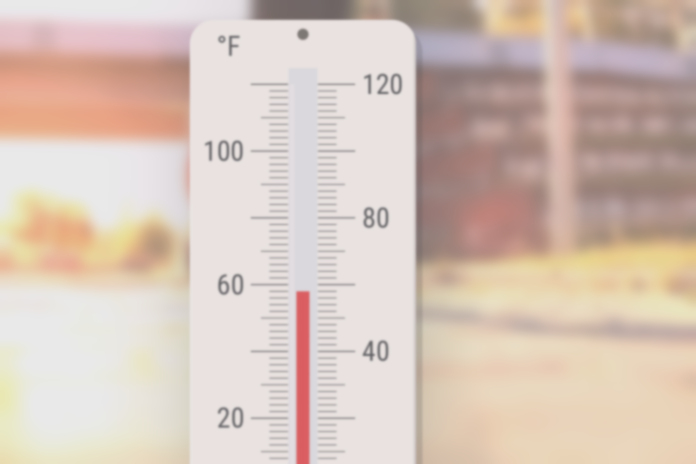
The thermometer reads °F 58
